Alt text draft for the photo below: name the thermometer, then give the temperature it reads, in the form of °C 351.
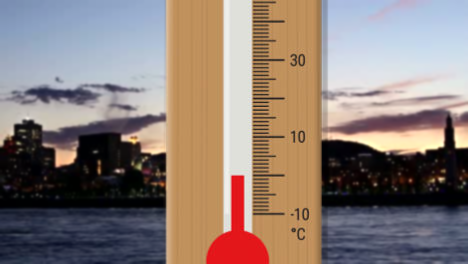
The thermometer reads °C 0
